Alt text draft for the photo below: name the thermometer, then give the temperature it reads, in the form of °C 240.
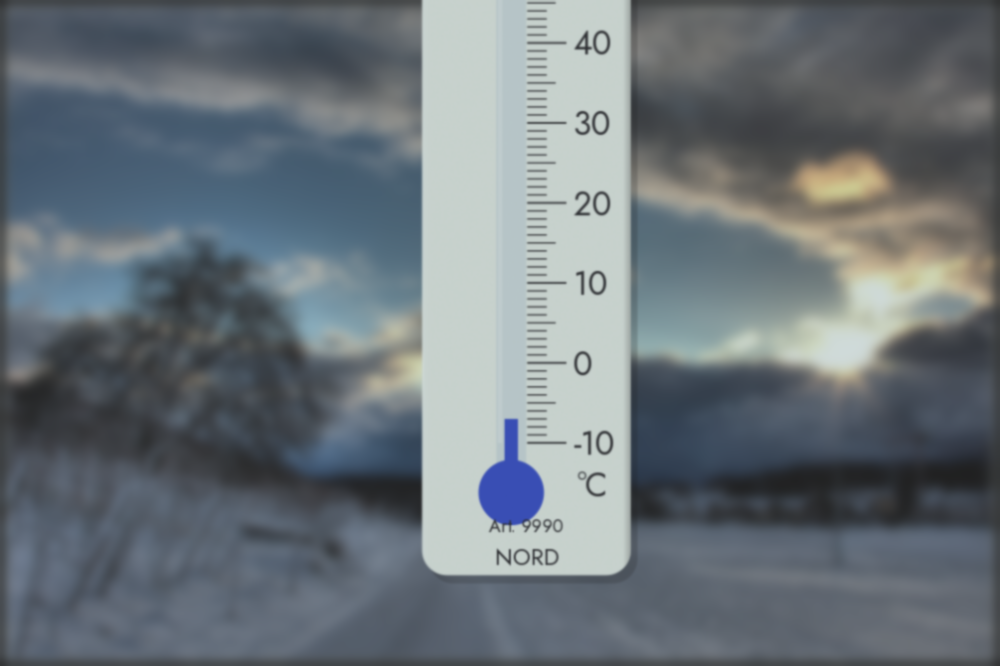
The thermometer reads °C -7
